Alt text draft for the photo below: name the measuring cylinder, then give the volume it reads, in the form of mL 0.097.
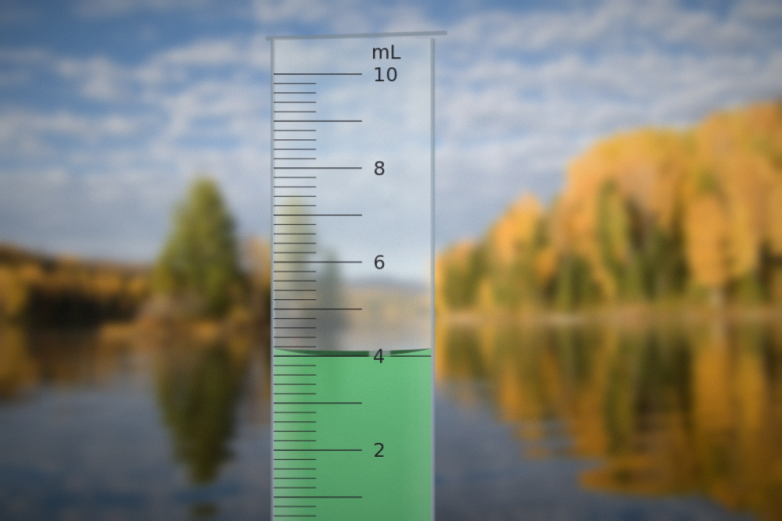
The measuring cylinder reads mL 4
